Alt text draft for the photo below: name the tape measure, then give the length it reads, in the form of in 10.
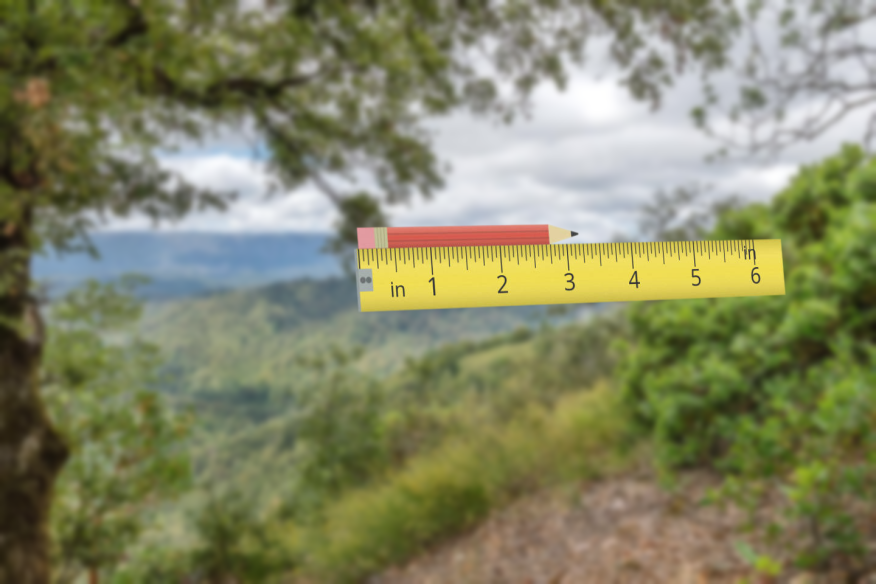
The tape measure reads in 3.1875
